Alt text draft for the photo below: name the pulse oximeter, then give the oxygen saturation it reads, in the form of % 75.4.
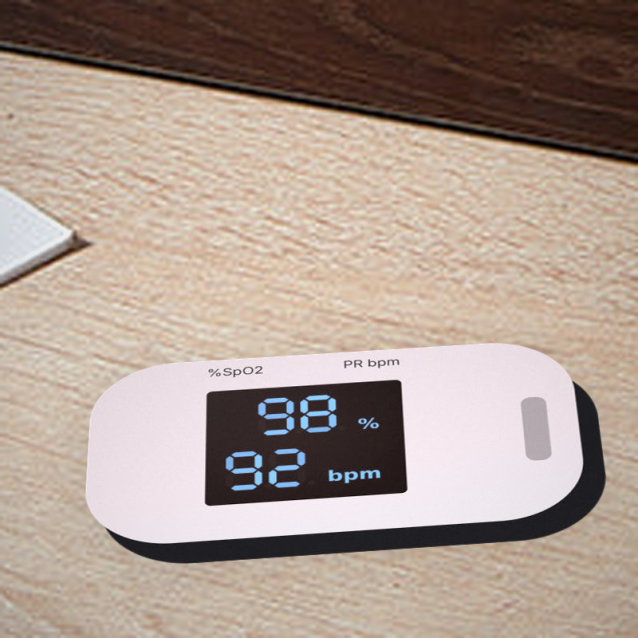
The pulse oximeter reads % 98
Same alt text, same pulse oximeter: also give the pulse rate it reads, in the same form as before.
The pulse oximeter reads bpm 92
